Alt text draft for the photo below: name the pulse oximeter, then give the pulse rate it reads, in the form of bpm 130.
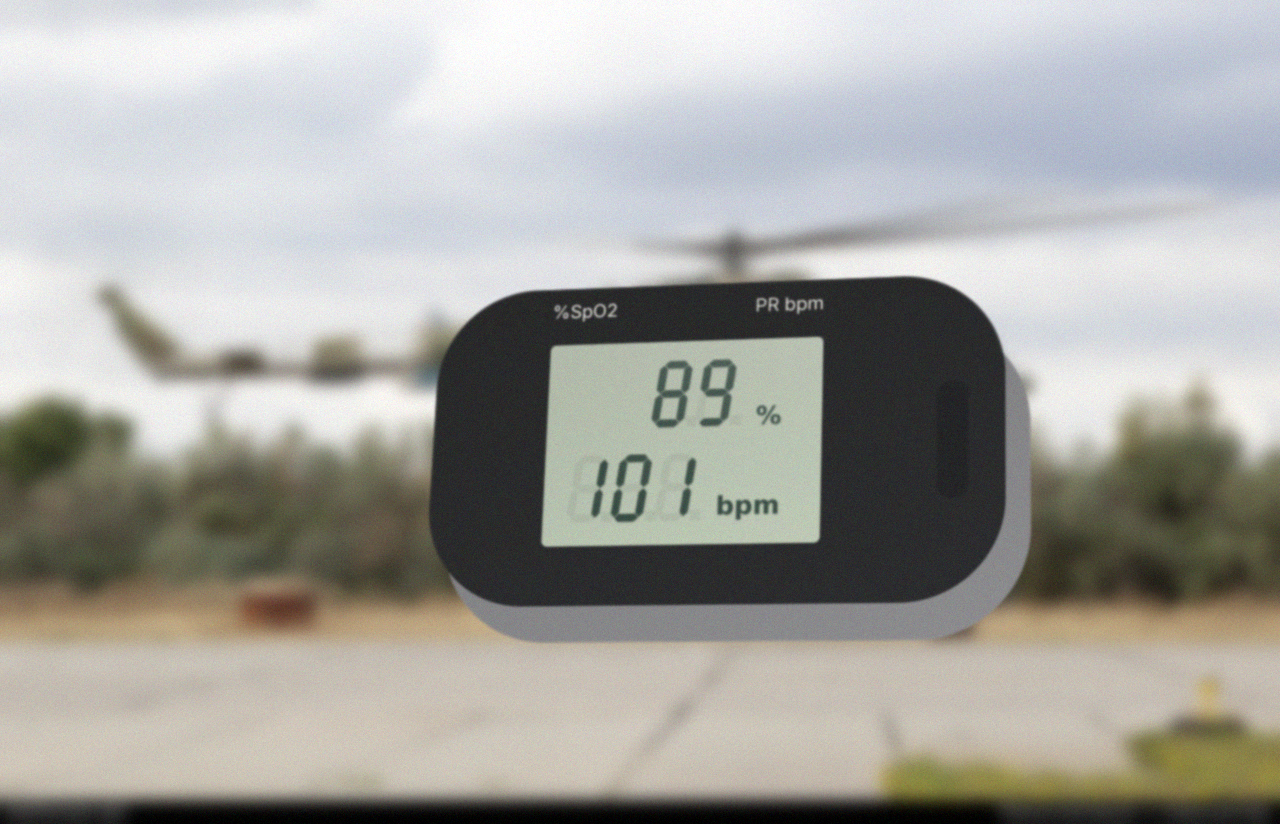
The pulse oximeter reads bpm 101
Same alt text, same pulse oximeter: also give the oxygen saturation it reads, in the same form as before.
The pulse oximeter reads % 89
